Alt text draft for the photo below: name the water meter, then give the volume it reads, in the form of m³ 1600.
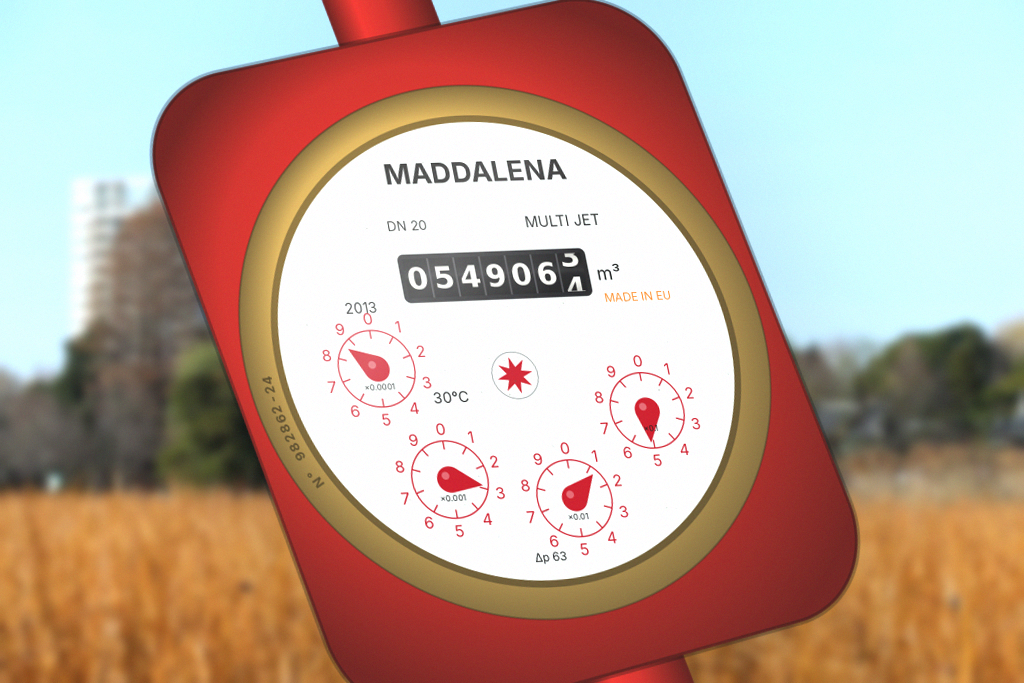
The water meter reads m³ 549063.5128
